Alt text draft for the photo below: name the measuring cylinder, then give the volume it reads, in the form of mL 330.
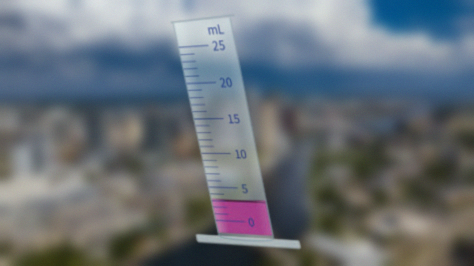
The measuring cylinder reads mL 3
